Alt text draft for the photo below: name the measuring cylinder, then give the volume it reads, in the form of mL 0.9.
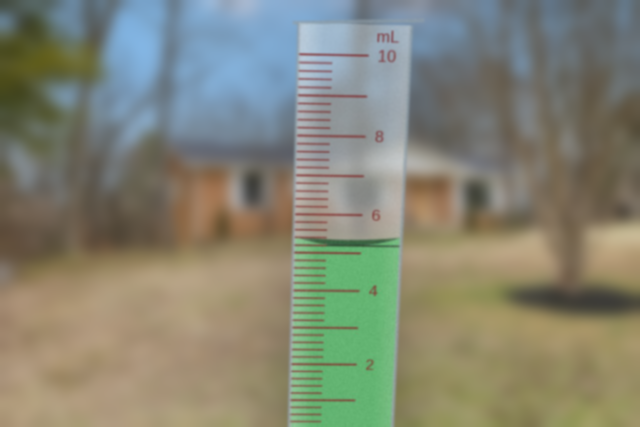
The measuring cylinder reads mL 5.2
